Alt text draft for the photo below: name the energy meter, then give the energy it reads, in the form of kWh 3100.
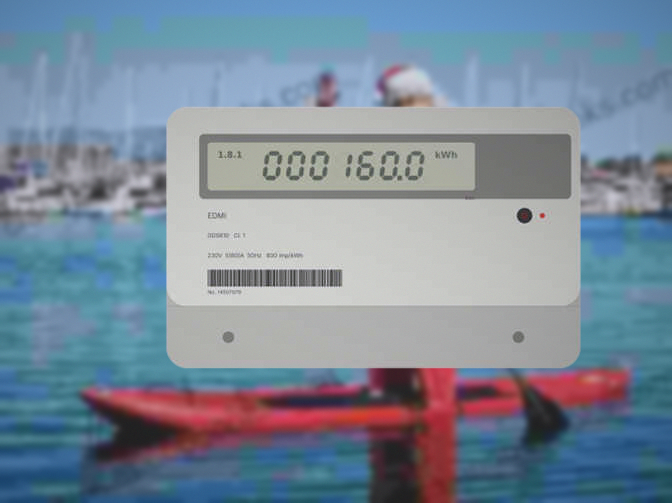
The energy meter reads kWh 160.0
